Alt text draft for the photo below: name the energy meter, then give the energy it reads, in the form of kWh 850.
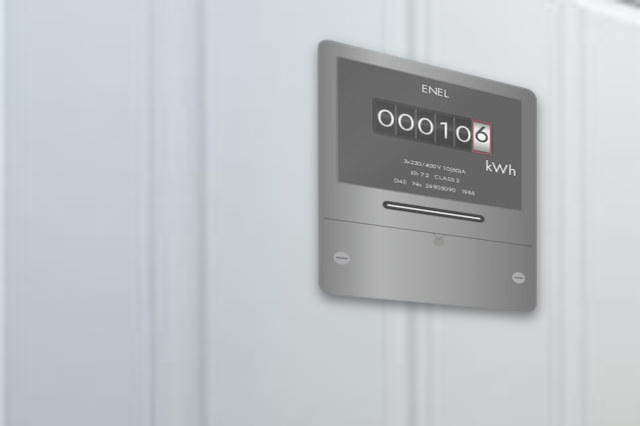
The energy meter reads kWh 10.6
